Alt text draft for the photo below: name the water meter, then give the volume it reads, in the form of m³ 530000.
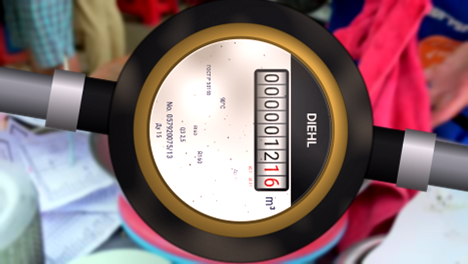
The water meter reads m³ 12.16
